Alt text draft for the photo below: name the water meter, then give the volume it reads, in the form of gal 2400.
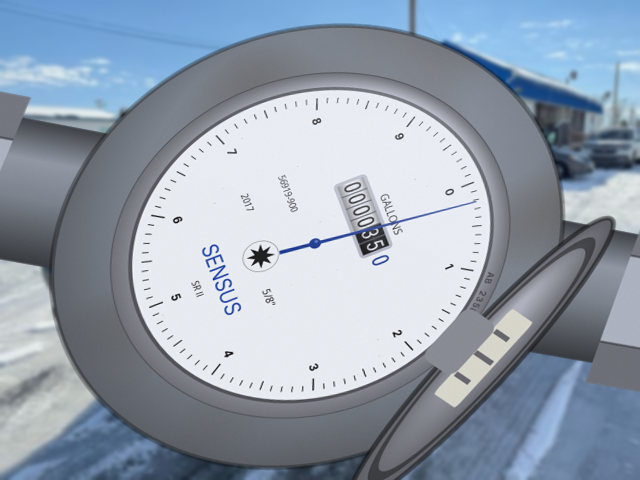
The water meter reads gal 350.2
